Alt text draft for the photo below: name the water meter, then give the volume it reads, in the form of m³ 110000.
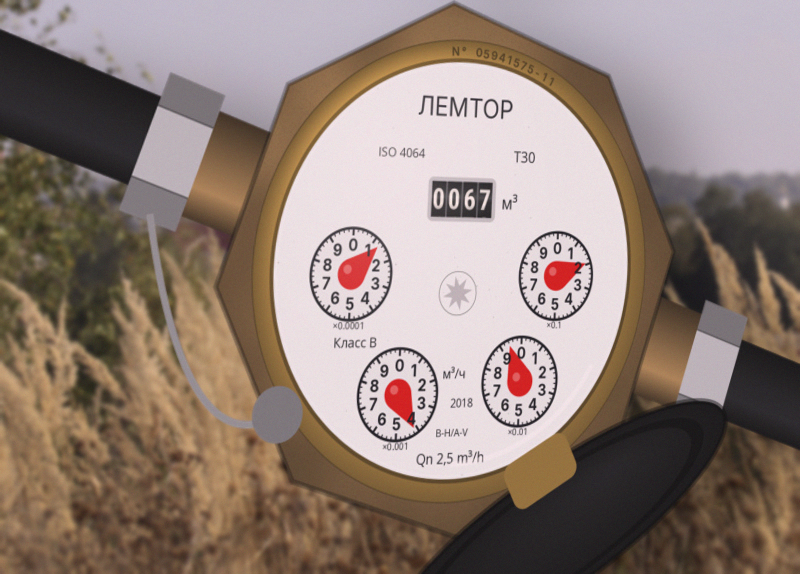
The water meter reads m³ 67.1941
